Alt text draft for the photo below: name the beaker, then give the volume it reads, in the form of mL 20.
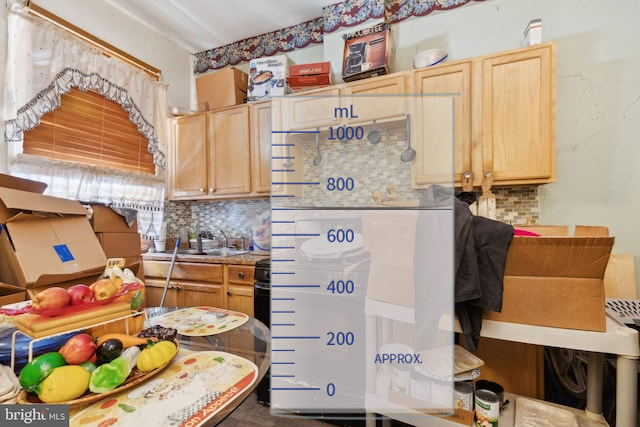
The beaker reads mL 700
